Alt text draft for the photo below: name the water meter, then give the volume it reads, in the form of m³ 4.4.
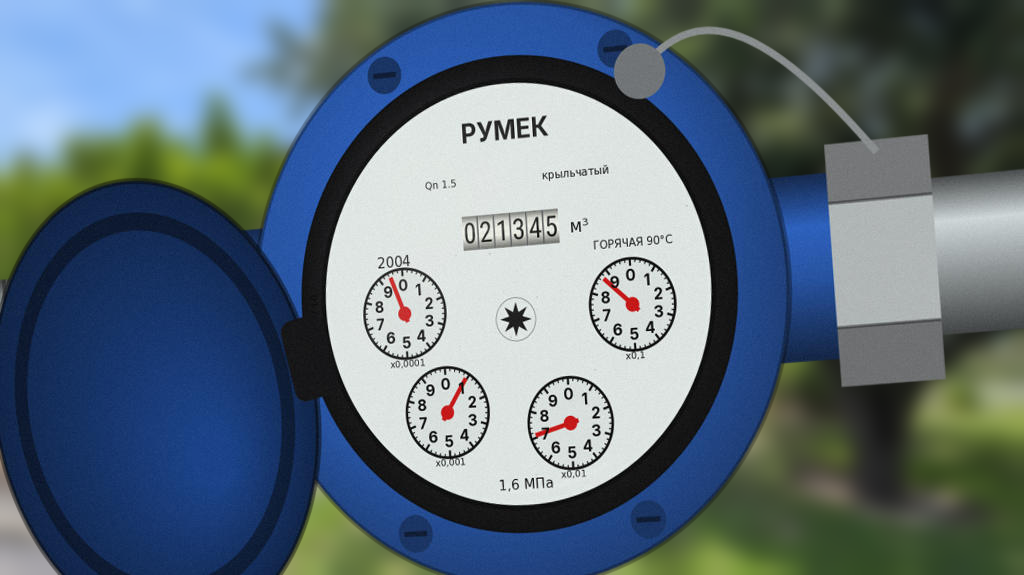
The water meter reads m³ 21345.8709
